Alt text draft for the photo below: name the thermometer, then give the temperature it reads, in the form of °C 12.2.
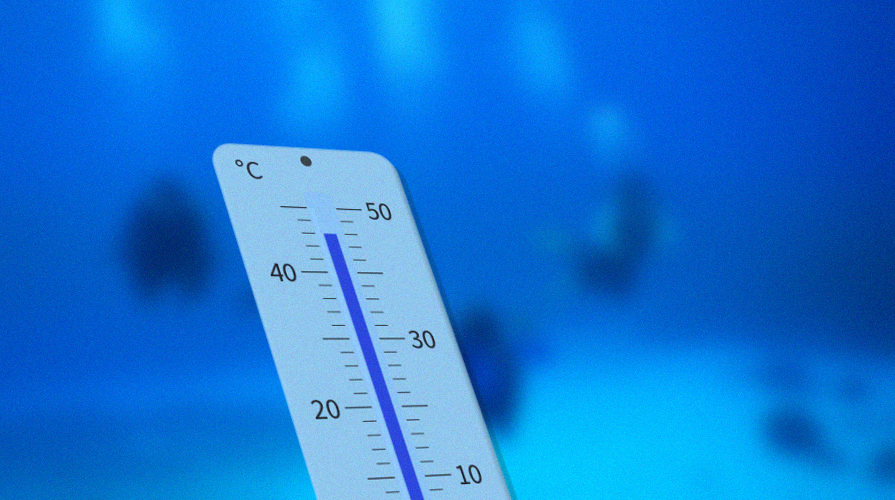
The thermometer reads °C 46
